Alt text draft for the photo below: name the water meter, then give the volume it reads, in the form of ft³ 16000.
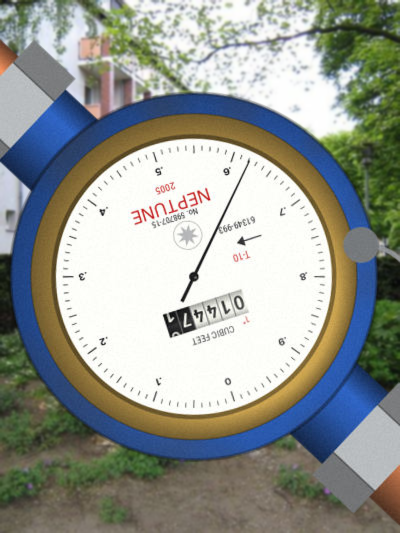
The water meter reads ft³ 14470.62
